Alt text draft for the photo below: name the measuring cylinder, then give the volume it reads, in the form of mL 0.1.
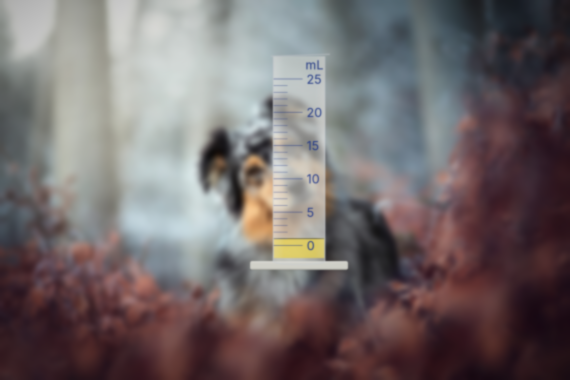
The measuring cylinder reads mL 1
